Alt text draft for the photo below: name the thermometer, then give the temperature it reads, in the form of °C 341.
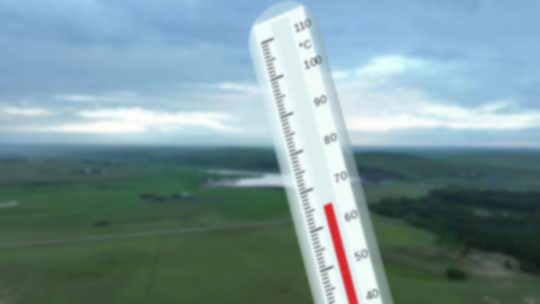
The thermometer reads °C 65
